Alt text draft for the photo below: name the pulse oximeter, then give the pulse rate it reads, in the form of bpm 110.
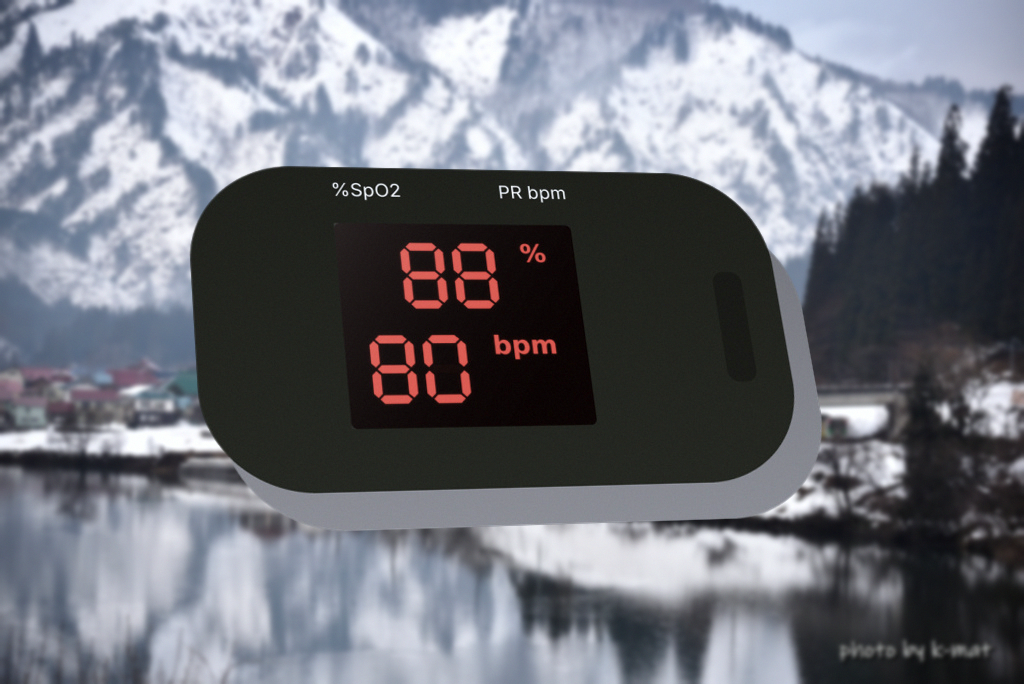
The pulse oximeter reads bpm 80
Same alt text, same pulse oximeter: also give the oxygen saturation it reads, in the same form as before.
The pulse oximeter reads % 88
